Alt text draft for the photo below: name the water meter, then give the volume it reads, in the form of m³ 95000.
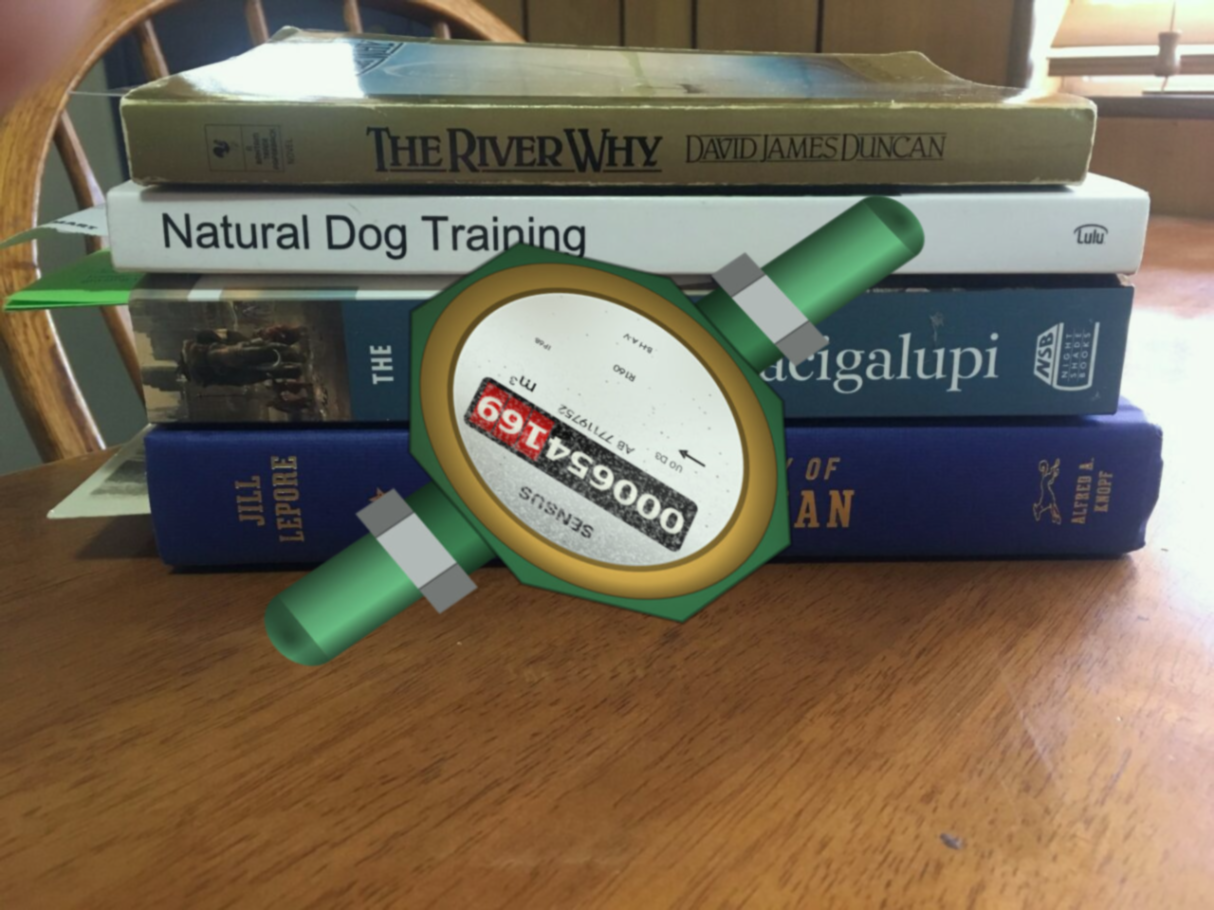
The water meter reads m³ 654.169
